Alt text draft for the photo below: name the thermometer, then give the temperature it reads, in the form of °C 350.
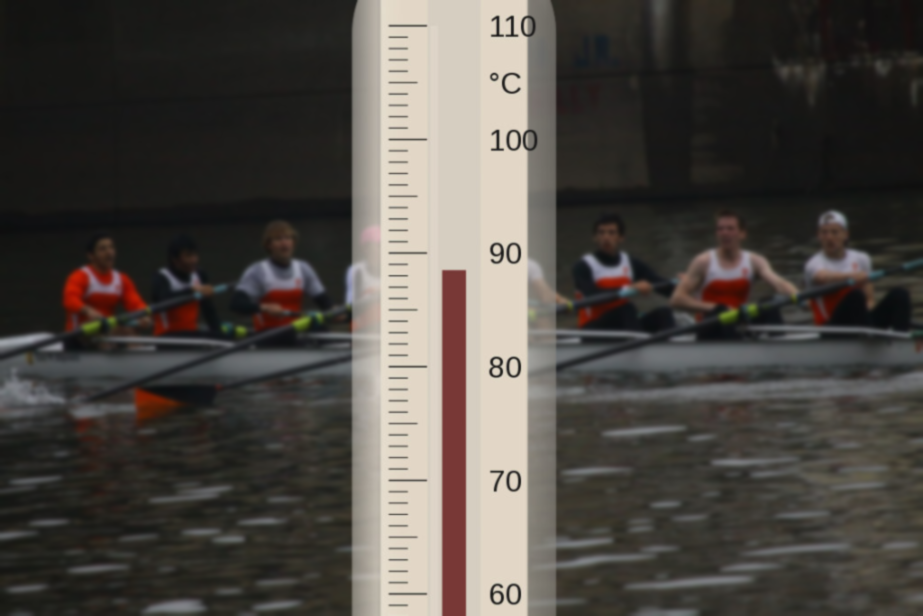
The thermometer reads °C 88.5
